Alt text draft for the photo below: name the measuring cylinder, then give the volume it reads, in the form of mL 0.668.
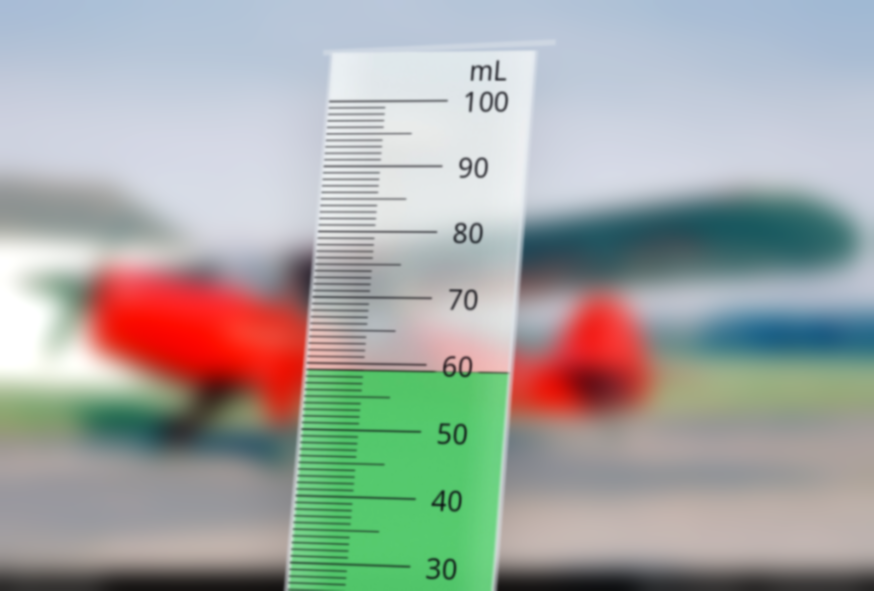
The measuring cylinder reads mL 59
